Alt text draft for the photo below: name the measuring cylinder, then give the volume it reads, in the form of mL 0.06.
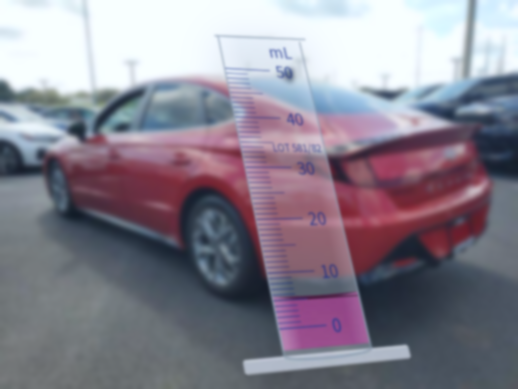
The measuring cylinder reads mL 5
